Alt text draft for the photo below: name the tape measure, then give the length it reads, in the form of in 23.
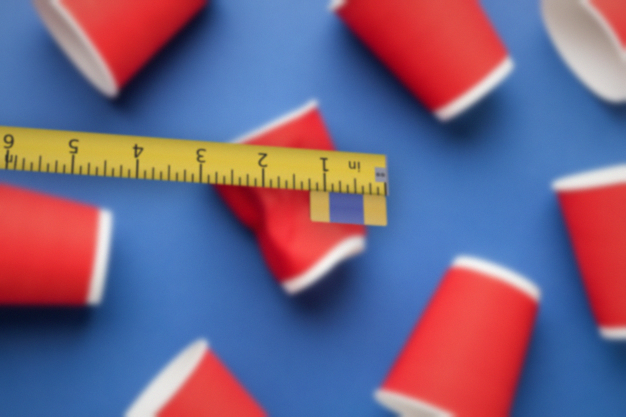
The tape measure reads in 1.25
